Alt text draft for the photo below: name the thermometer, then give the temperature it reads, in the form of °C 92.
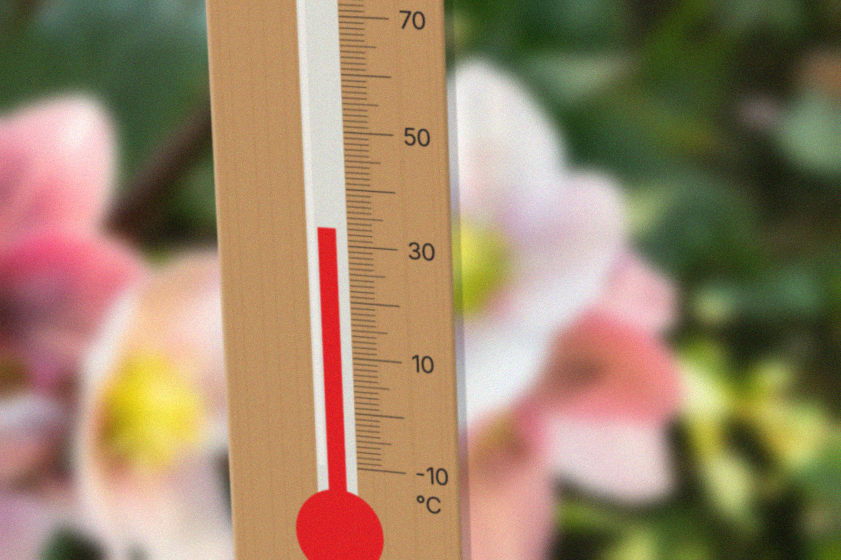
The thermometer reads °C 33
